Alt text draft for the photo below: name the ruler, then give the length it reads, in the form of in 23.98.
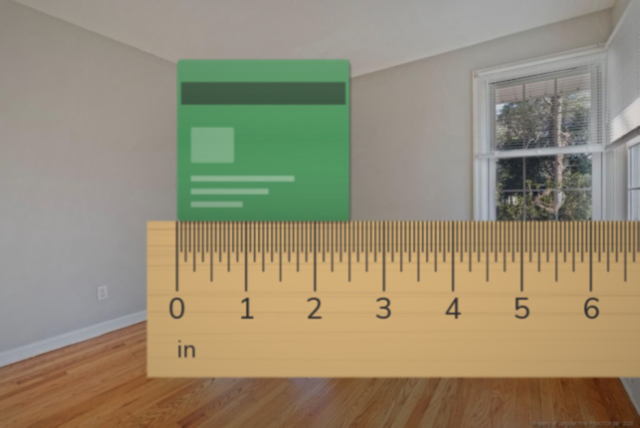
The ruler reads in 2.5
